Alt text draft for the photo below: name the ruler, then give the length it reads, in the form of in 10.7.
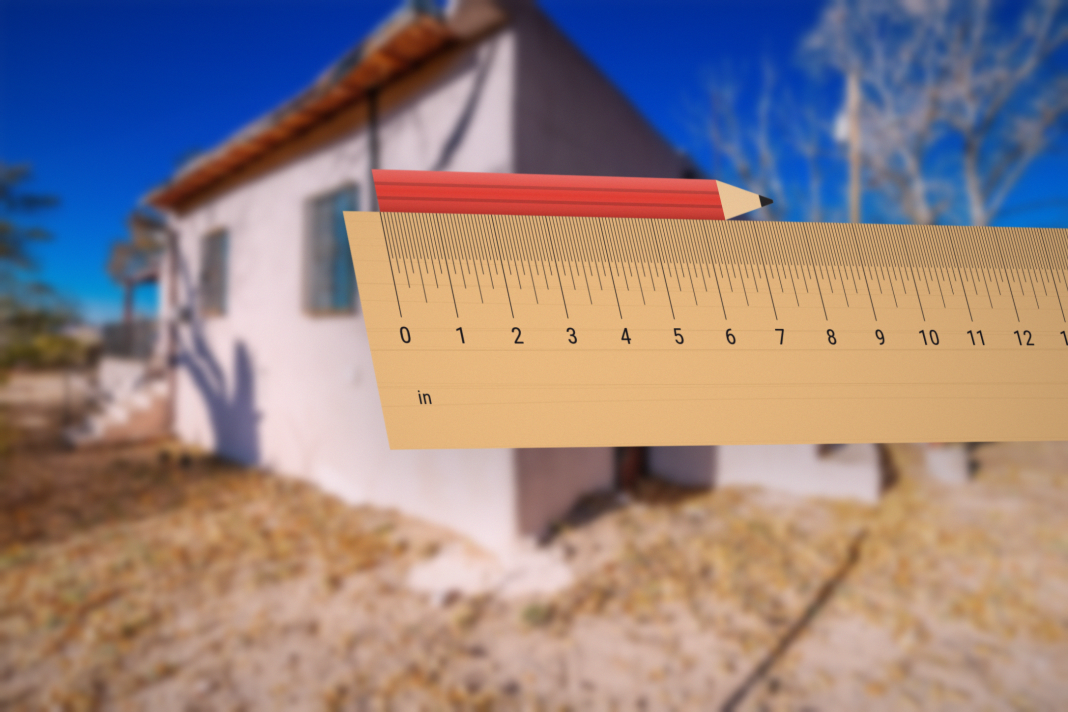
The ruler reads in 7.5
